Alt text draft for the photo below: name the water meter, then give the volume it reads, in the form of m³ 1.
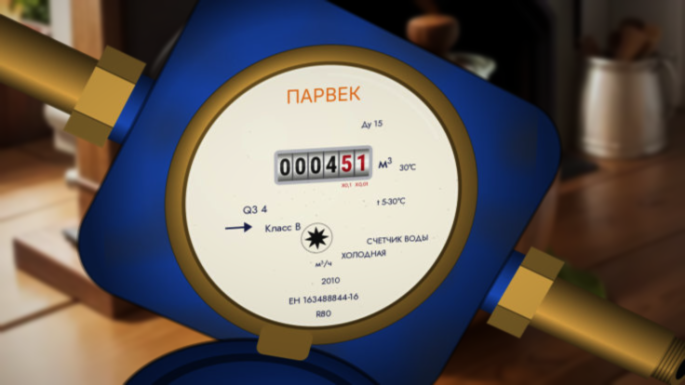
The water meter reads m³ 4.51
